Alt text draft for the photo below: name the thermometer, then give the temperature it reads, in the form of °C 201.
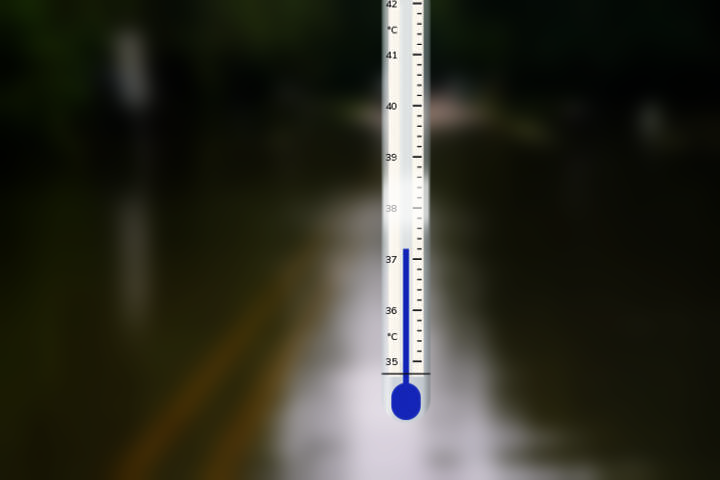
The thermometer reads °C 37.2
